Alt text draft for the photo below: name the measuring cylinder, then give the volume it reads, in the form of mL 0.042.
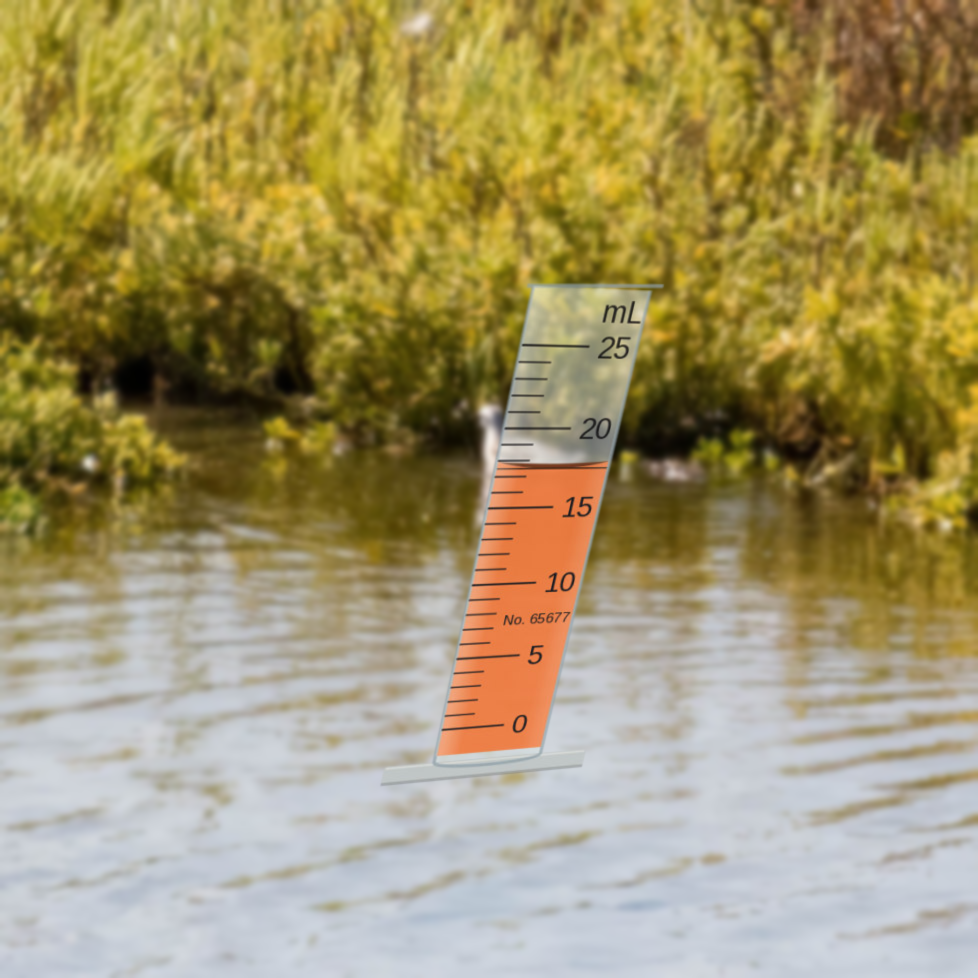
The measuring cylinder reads mL 17.5
